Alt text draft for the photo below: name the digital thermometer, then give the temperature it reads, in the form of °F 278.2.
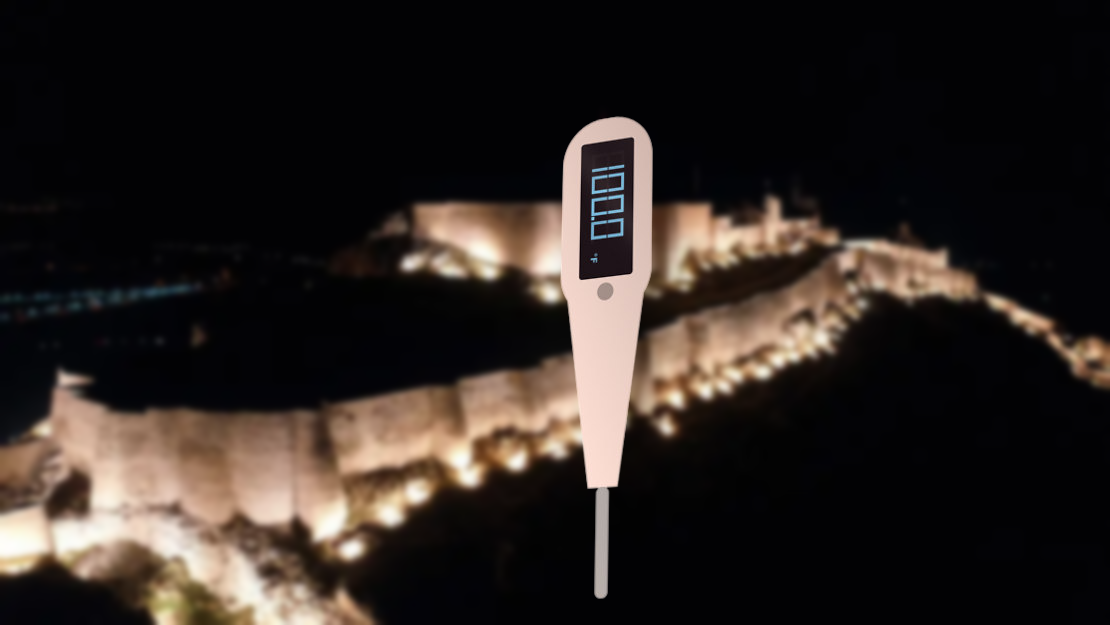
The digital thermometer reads °F 100.0
